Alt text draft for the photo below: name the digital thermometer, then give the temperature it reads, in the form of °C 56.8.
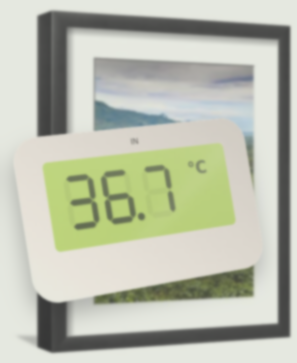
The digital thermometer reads °C 36.7
